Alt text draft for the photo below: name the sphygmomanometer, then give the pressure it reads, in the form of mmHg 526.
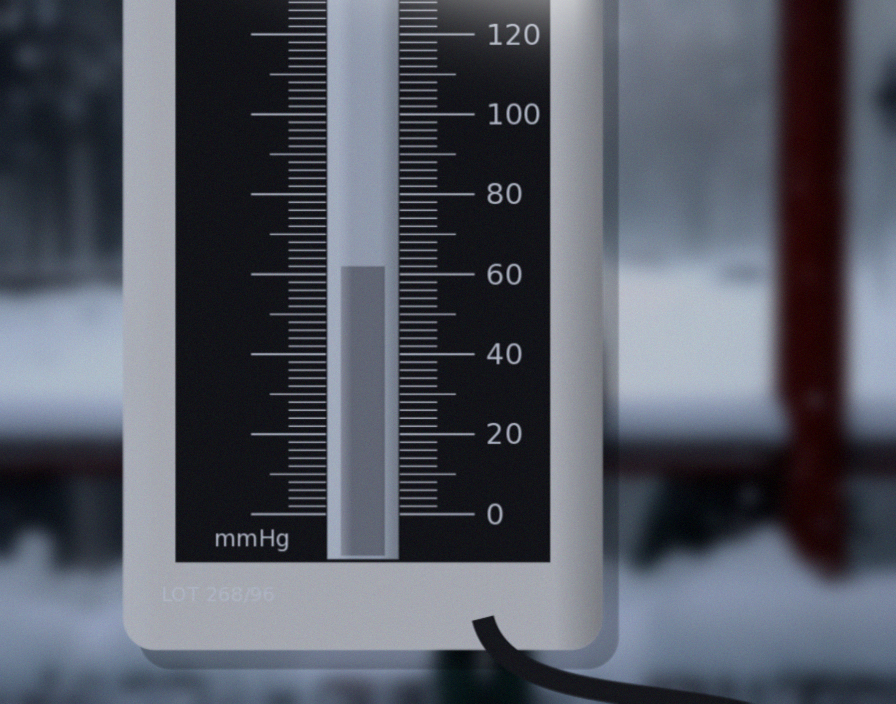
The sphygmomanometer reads mmHg 62
